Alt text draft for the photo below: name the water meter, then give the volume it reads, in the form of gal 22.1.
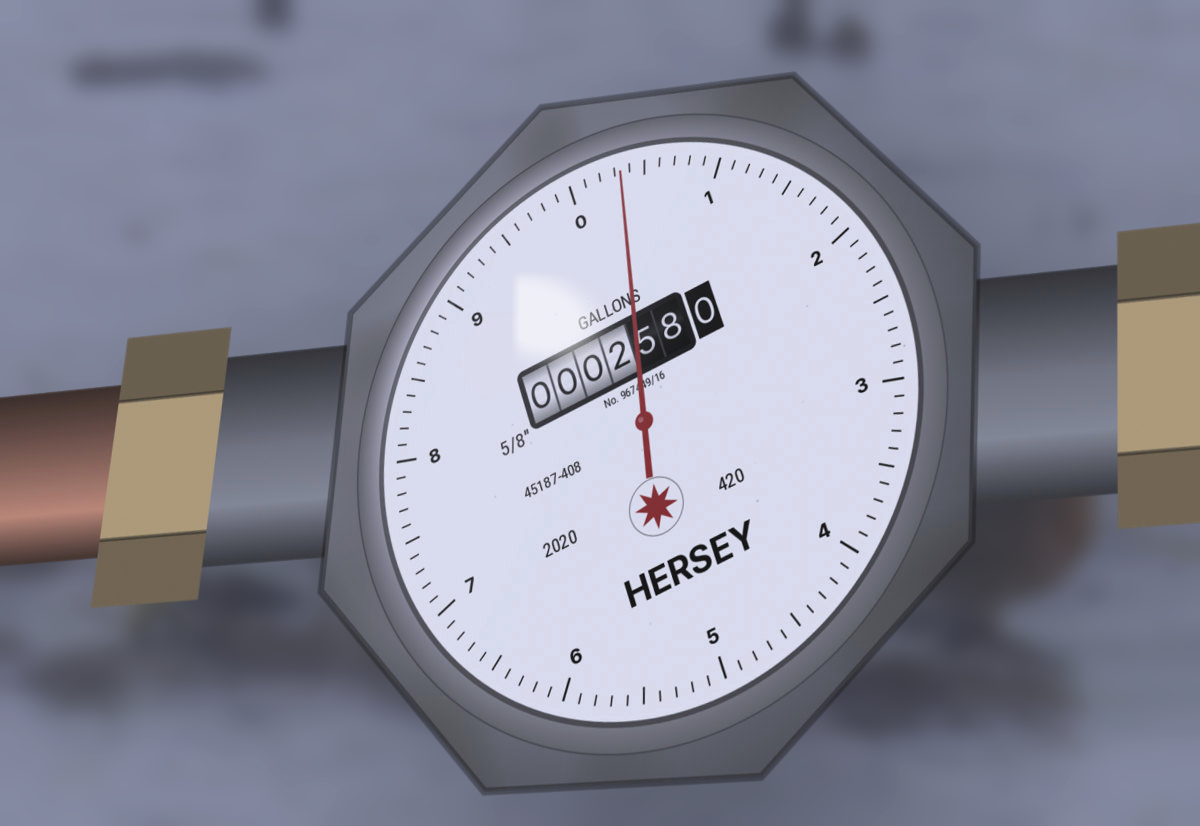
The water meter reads gal 2580.3
